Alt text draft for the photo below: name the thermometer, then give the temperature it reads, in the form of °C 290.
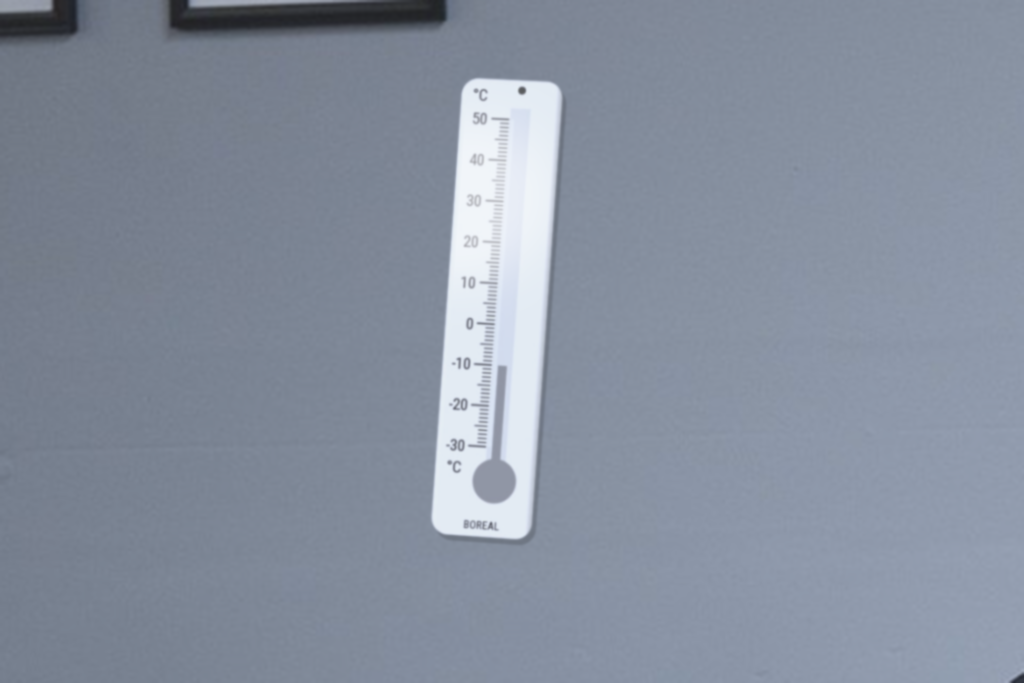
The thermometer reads °C -10
